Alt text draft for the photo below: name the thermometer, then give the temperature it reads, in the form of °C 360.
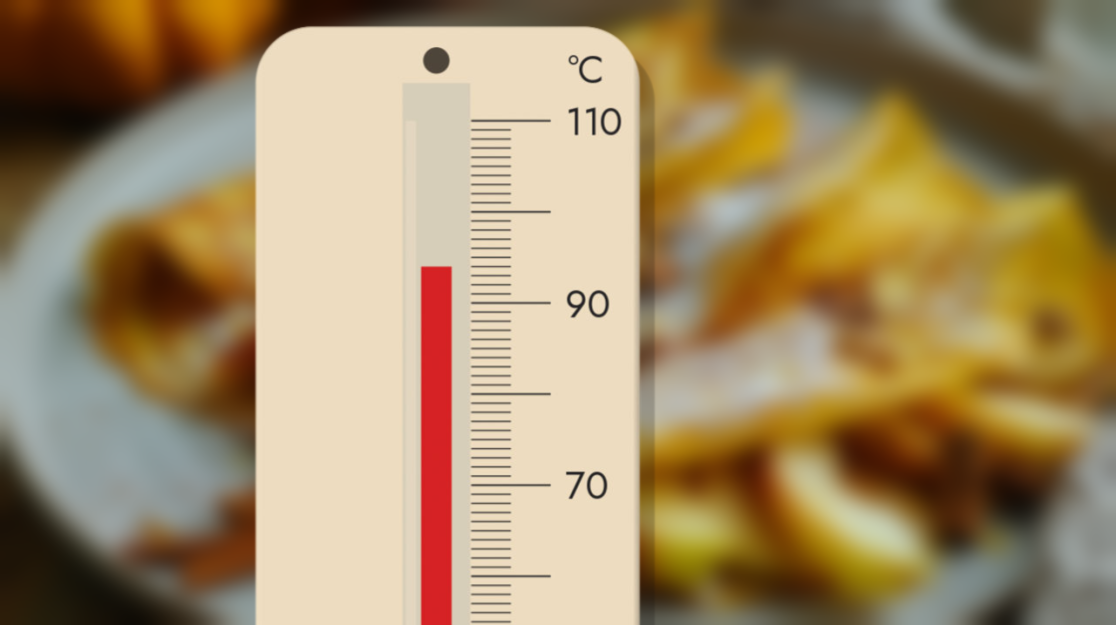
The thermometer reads °C 94
